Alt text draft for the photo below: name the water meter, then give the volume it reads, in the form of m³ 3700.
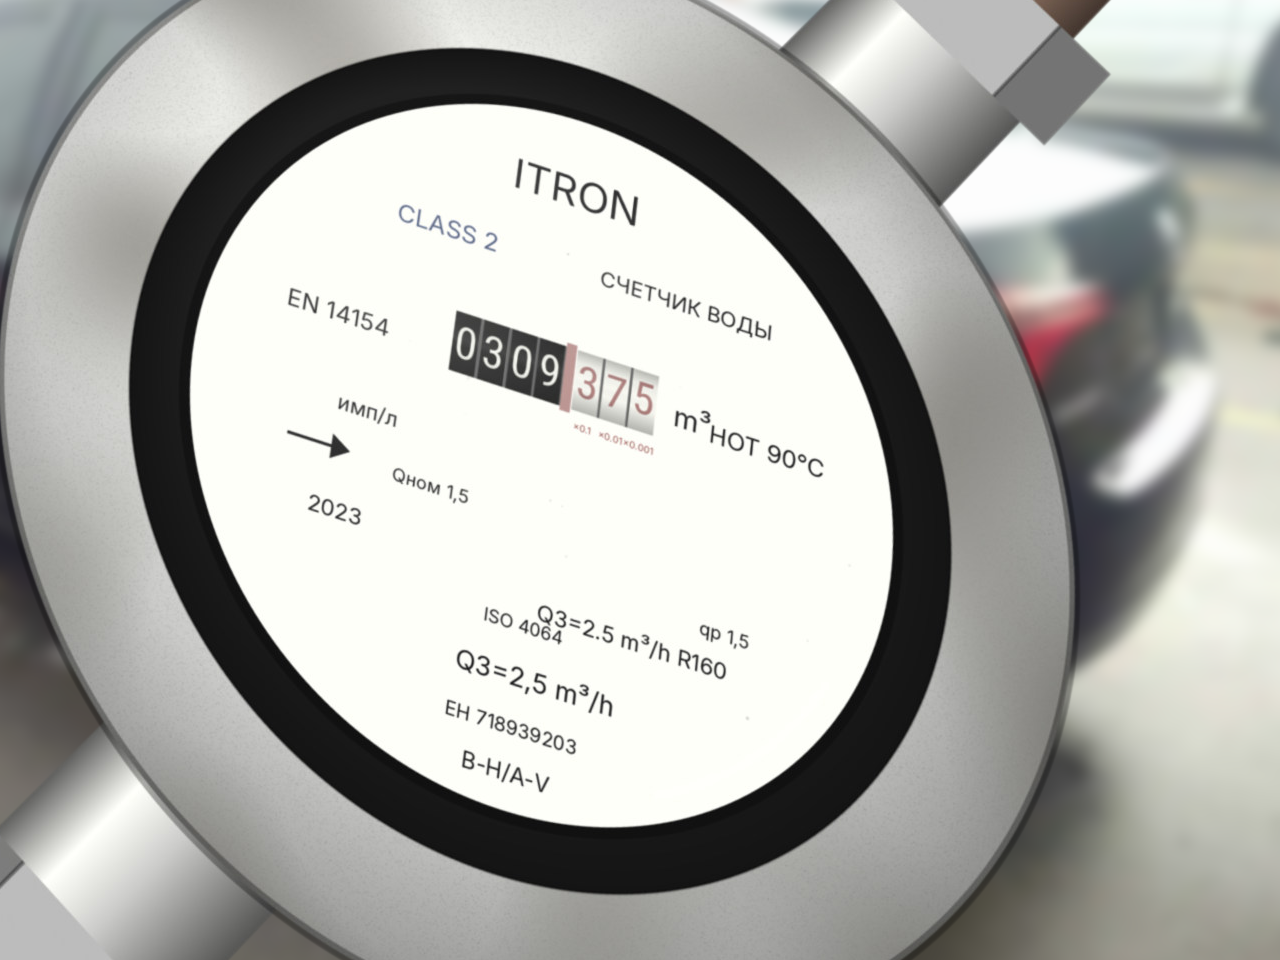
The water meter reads m³ 309.375
